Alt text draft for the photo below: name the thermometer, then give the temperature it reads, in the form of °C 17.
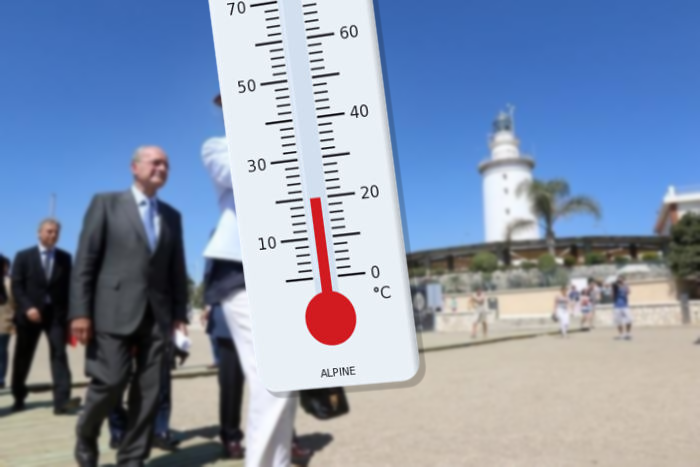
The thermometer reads °C 20
